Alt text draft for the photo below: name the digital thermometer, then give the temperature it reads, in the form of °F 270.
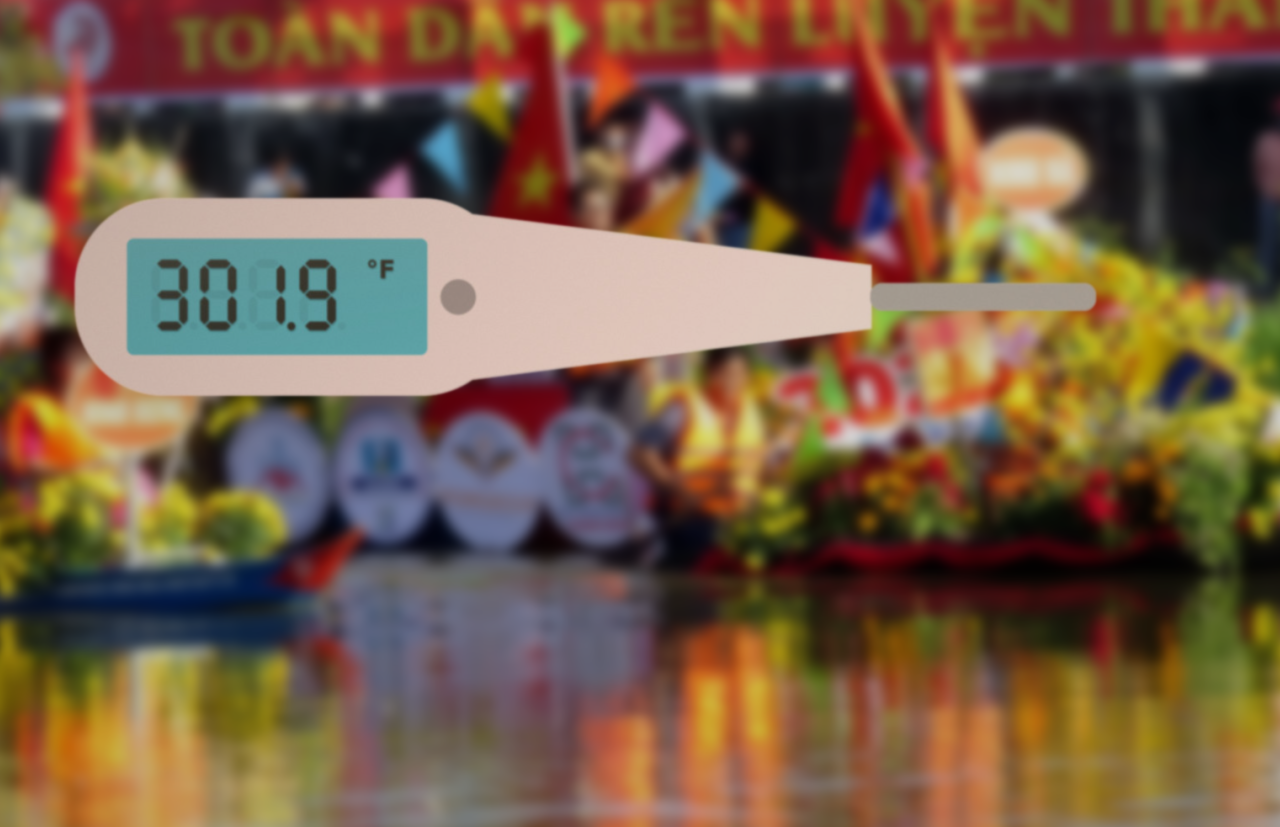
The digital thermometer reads °F 301.9
